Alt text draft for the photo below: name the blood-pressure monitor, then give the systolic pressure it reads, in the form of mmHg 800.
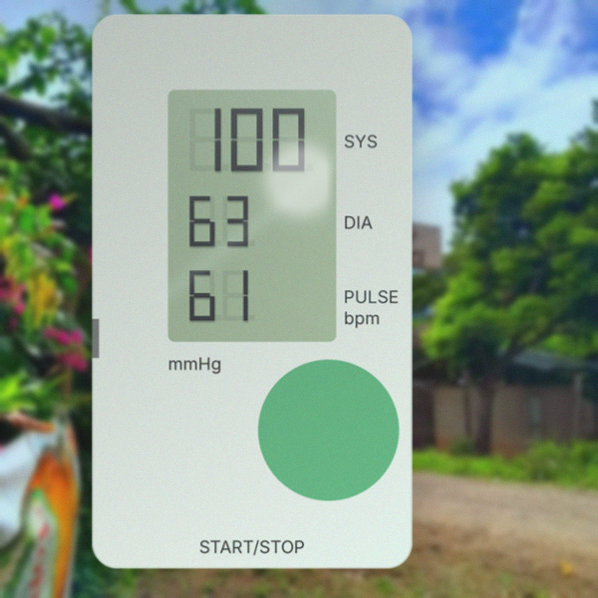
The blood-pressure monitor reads mmHg 100
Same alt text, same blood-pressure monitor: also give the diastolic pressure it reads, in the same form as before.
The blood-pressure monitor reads mmHg 63
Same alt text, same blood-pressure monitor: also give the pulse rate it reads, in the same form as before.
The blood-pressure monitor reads bpm 61
